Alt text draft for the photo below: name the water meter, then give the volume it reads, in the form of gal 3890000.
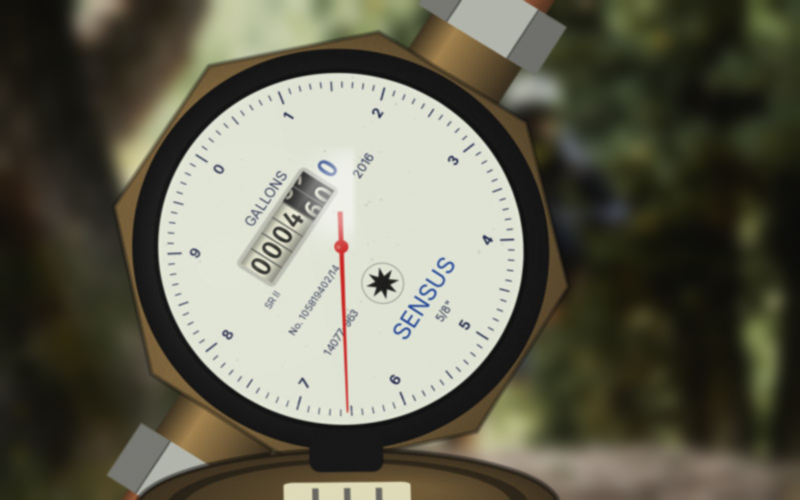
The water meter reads gal 4596.5
